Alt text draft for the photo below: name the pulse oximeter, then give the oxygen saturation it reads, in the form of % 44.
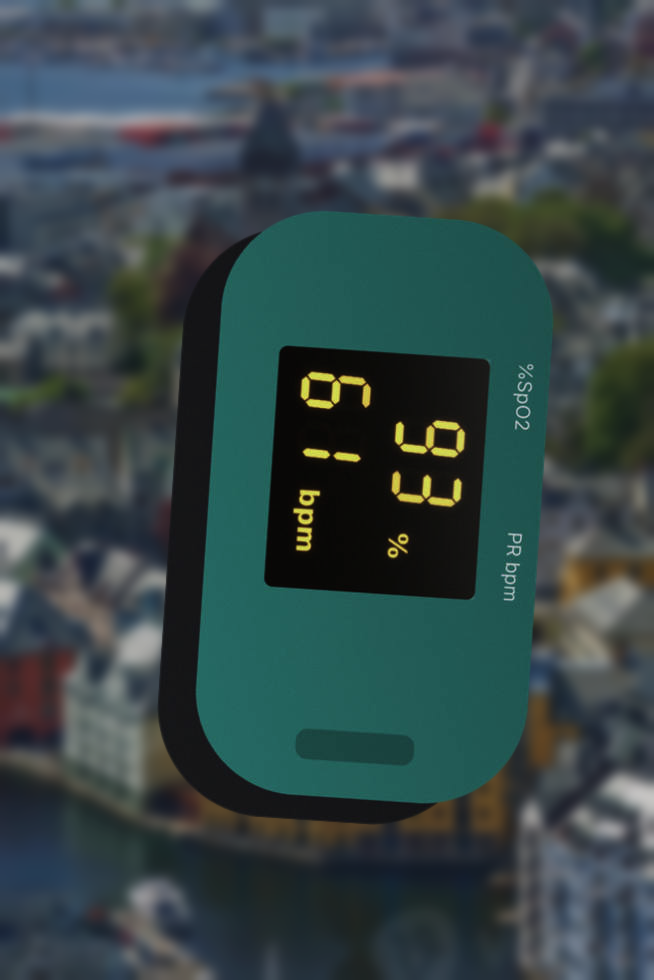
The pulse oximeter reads % 93
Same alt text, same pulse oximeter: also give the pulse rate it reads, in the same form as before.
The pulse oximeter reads bpm 61
